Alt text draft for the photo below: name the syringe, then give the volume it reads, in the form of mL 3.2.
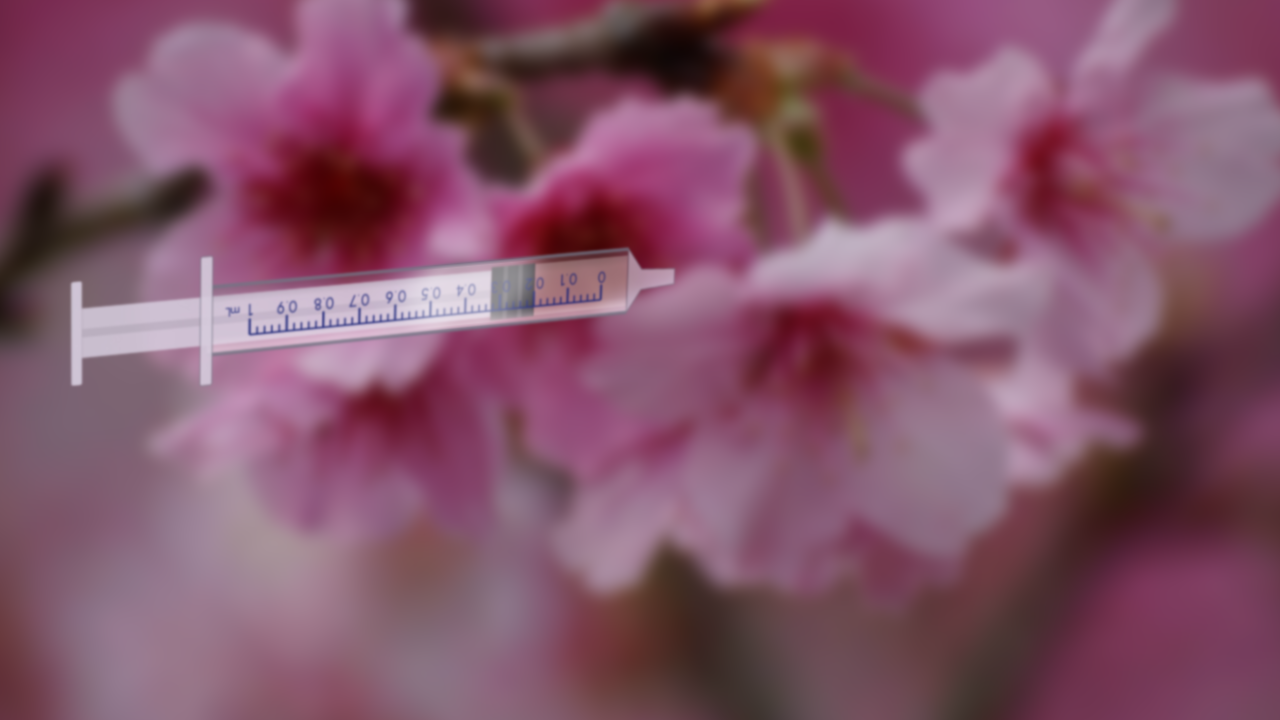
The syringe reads mL 0.2
